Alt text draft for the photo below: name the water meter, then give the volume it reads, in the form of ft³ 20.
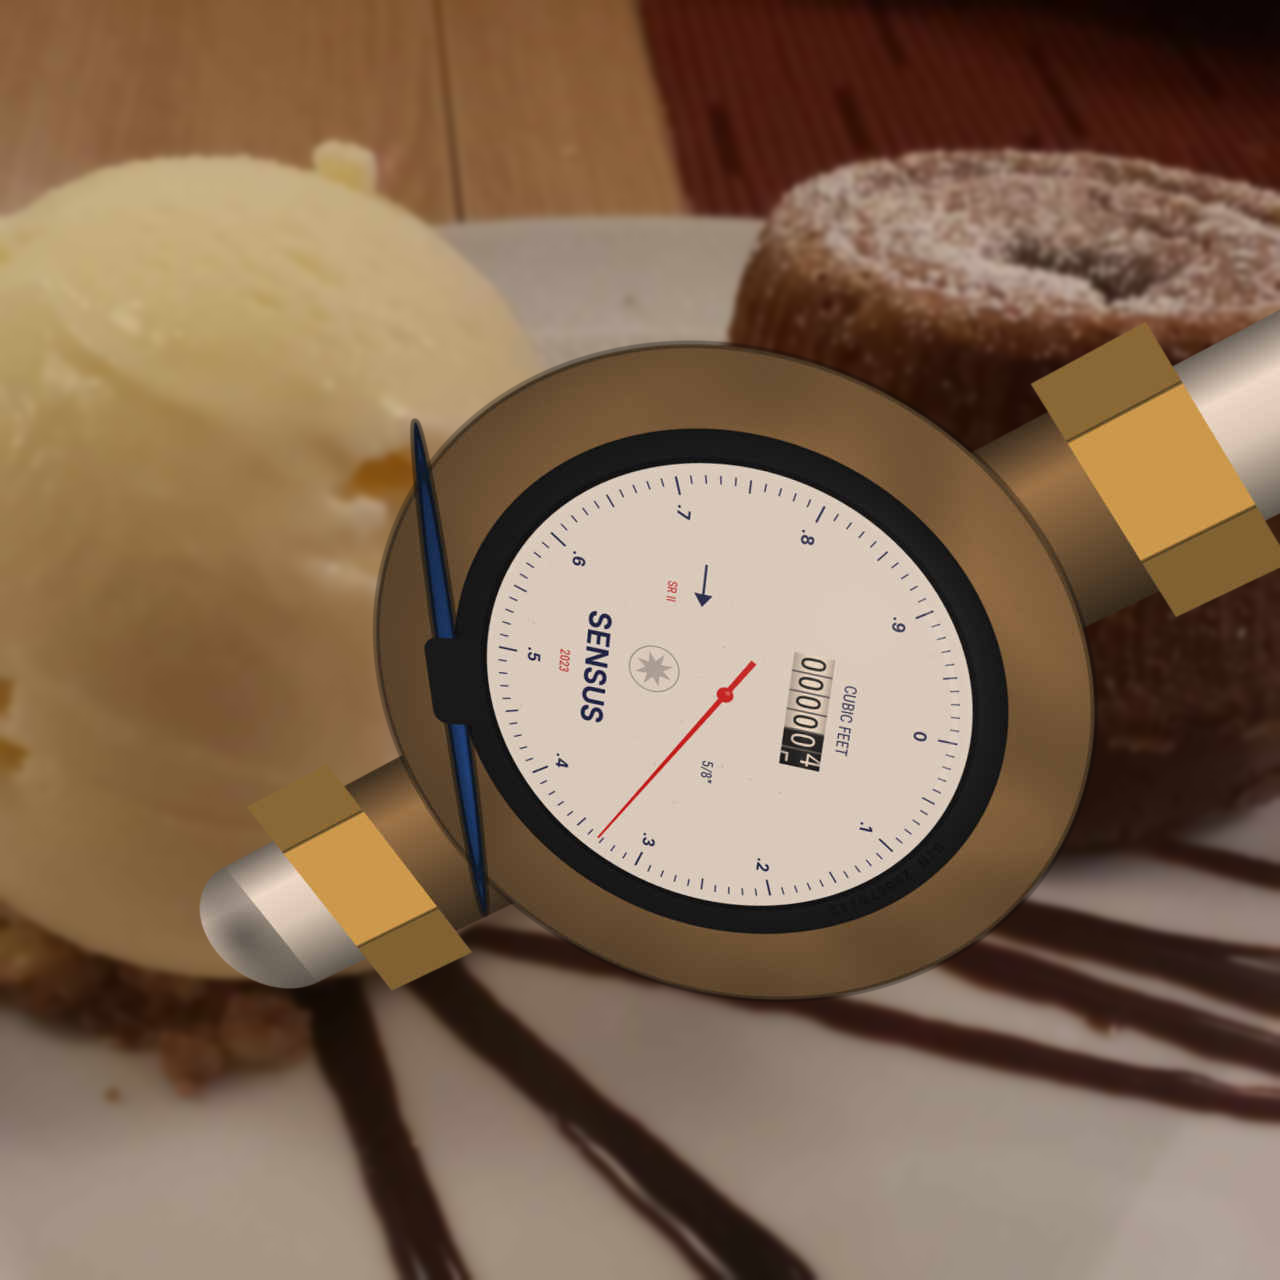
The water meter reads ft³ 4.33
